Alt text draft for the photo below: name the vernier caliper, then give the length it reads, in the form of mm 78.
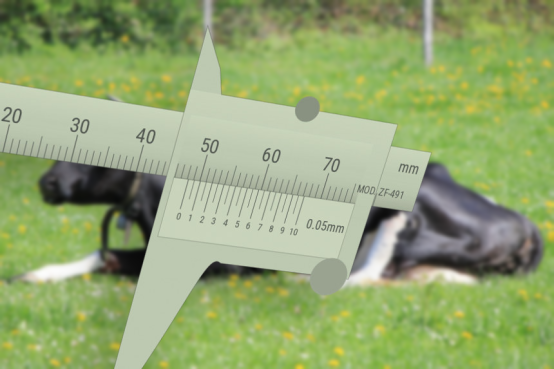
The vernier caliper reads mm 48.2
